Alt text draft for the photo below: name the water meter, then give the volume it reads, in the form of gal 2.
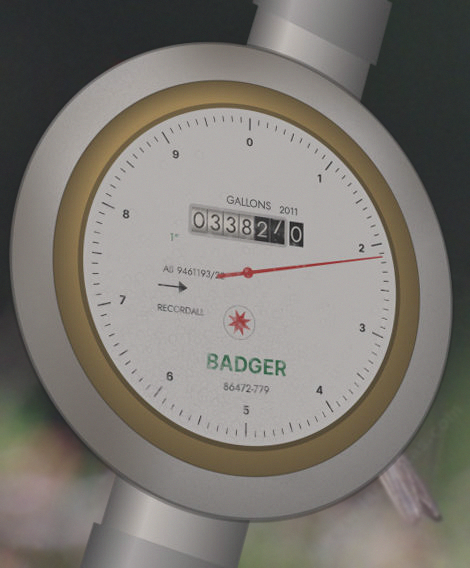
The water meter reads gal 338272.1
